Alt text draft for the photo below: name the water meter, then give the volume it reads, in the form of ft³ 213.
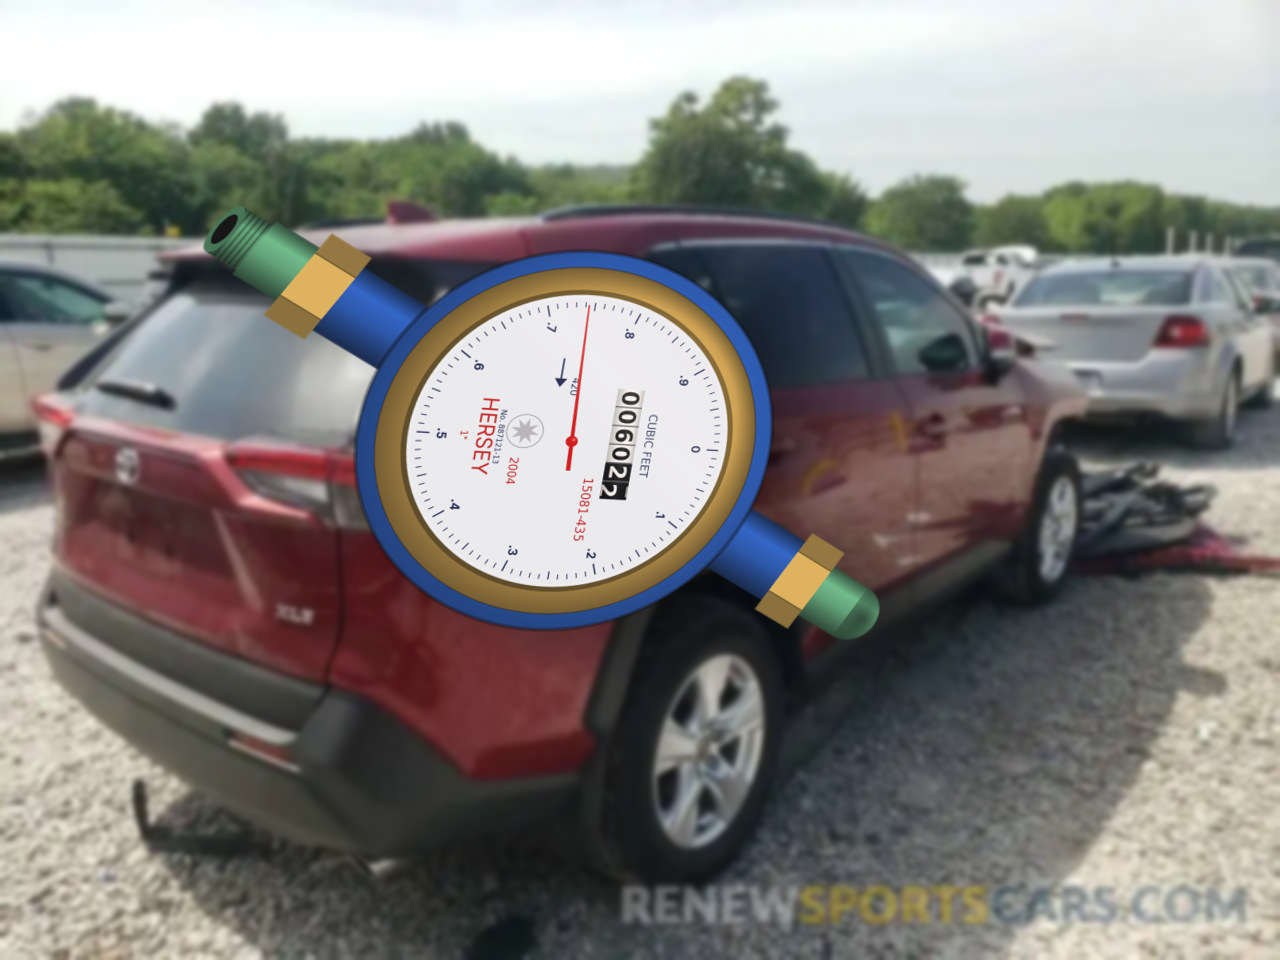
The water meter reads ft³ 6021.74
